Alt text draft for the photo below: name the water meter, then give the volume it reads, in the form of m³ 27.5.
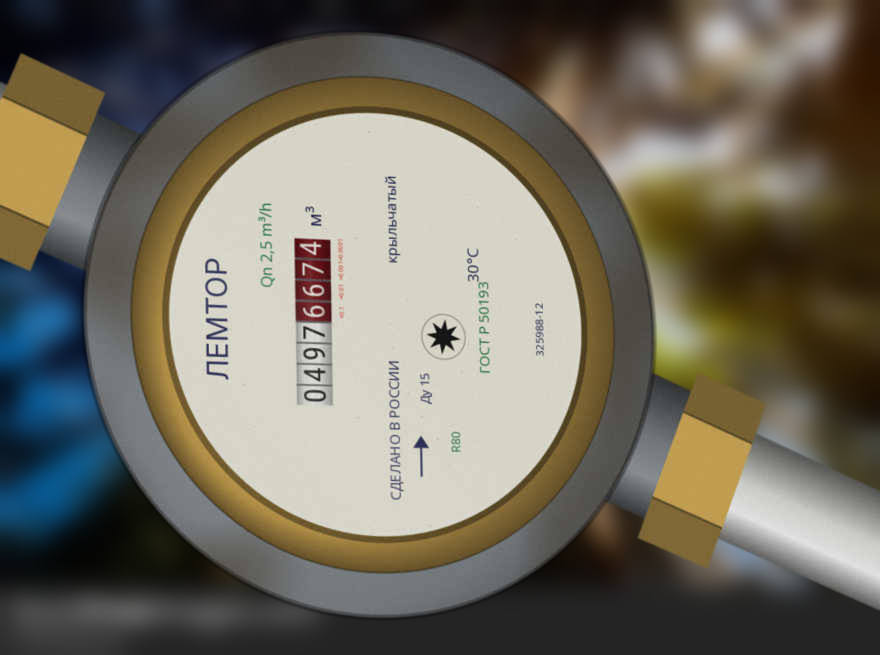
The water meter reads m³ 497.6674
